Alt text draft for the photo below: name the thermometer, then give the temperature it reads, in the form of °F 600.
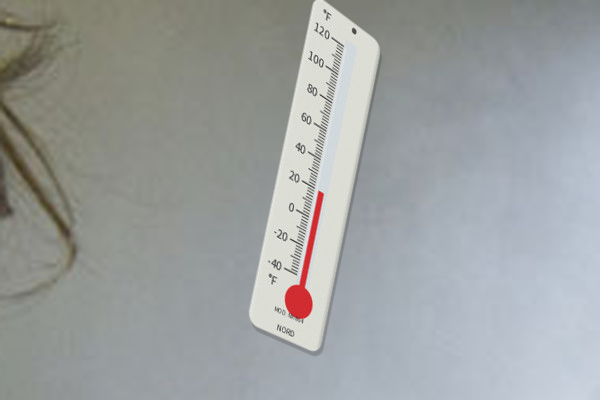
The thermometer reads °F 20
